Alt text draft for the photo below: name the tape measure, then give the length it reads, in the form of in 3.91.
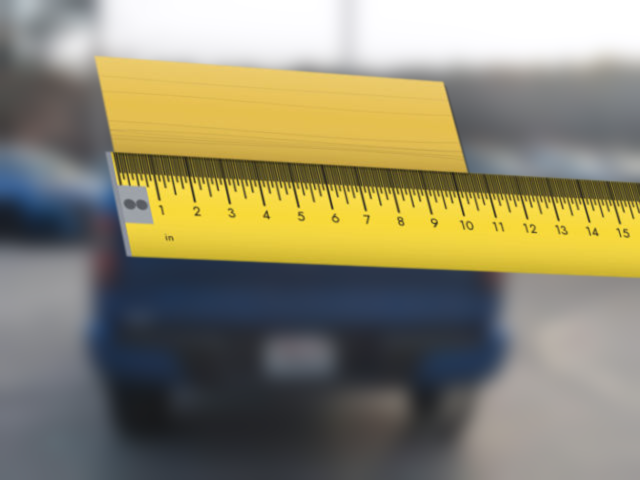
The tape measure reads in 10.5
